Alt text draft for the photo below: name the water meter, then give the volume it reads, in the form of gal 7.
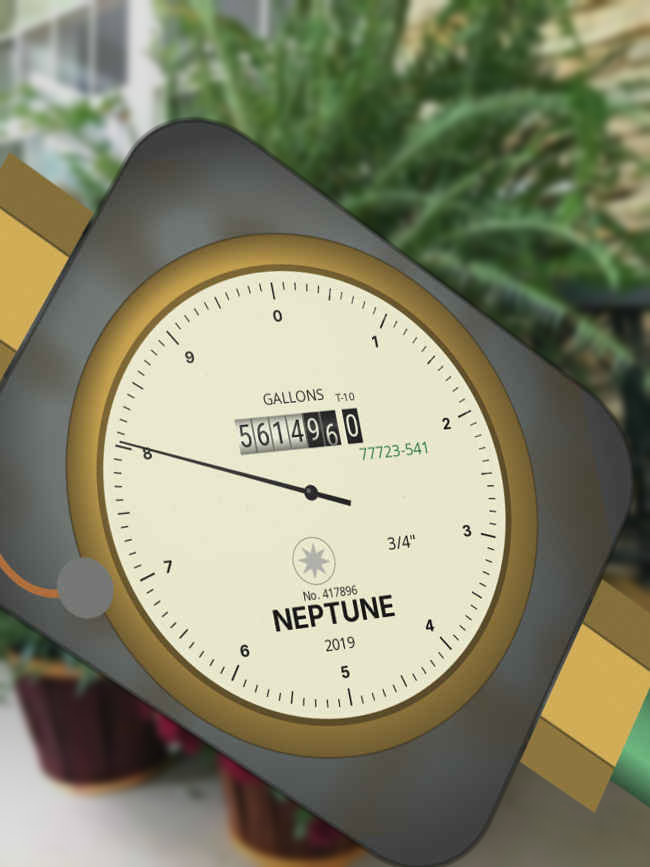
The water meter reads gal 5614958.0
